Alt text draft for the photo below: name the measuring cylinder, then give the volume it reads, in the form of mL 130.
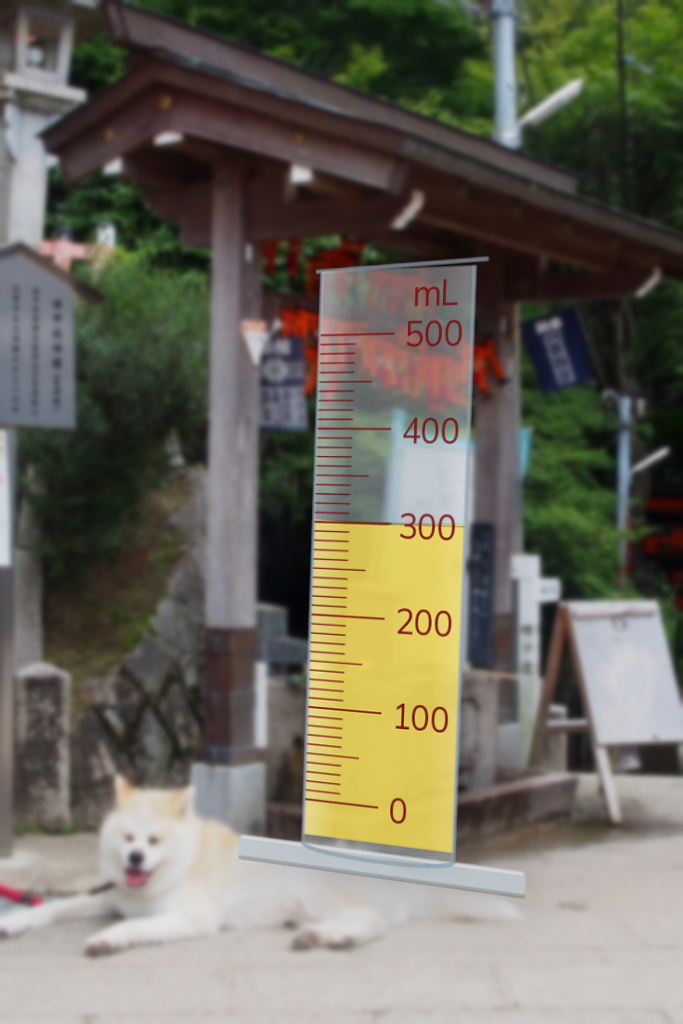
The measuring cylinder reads mL 300
